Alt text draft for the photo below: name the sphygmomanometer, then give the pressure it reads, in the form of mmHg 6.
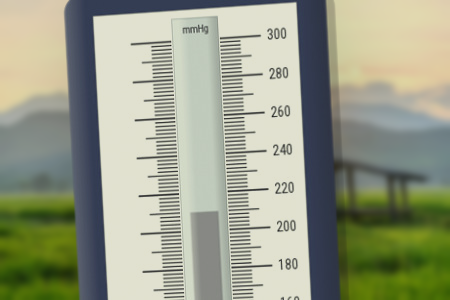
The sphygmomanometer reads mmHg 210
